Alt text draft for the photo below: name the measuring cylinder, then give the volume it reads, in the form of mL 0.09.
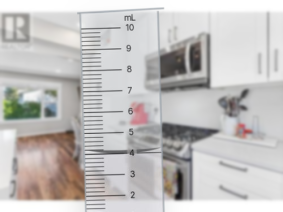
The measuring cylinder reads mL 4
